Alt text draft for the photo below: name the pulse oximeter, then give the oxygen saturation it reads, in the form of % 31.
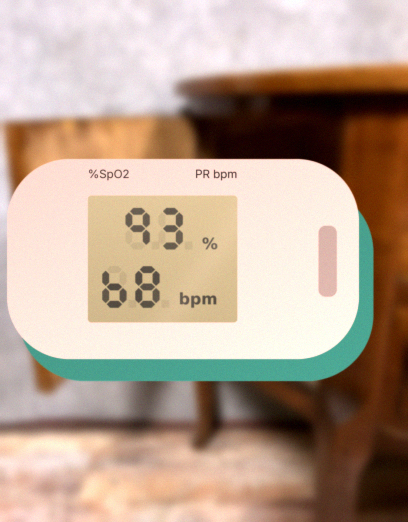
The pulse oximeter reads % 93
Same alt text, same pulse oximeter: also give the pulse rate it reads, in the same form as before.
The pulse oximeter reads bpm 68
